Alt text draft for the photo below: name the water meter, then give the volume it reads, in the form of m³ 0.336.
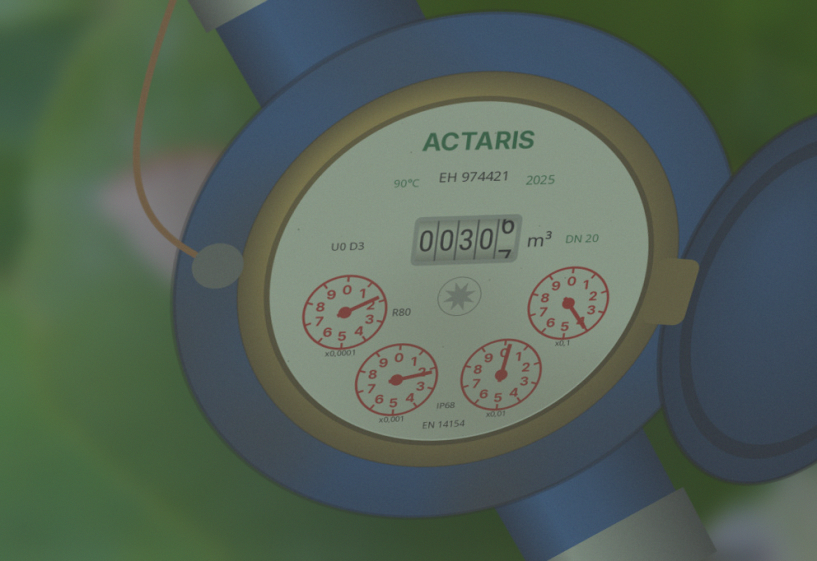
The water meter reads m³ 306.4021
